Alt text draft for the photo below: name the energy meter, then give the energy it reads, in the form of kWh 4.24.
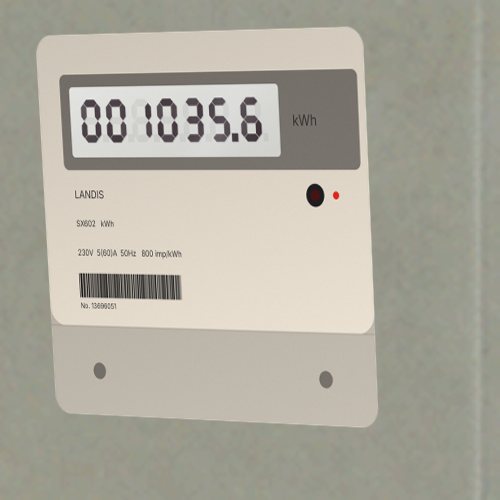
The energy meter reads kWh 1035.6
